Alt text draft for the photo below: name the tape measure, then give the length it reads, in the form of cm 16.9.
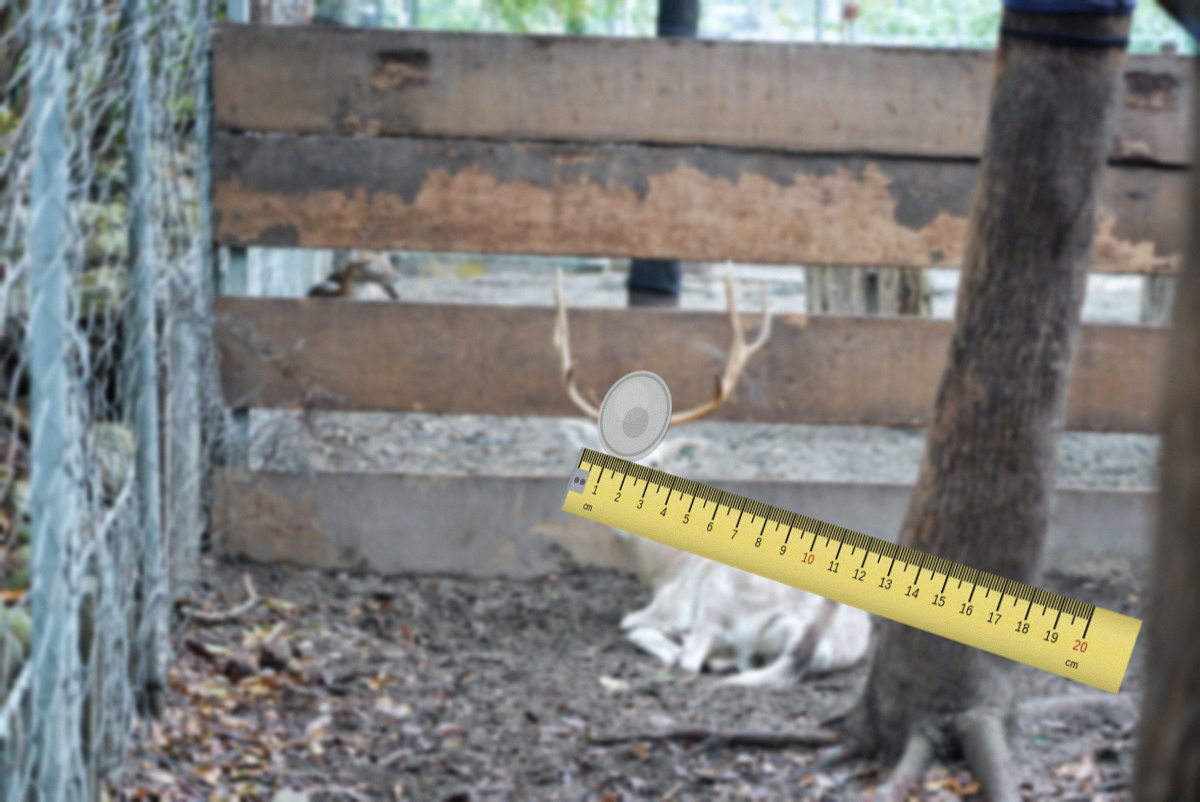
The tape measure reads cm 3
